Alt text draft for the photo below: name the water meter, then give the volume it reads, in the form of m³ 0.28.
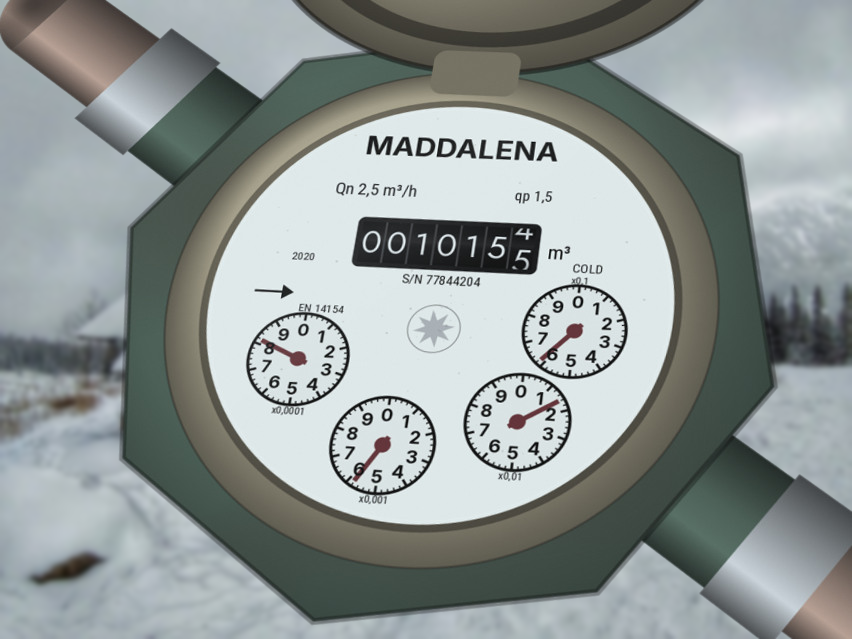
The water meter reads m³ 10154.6158
